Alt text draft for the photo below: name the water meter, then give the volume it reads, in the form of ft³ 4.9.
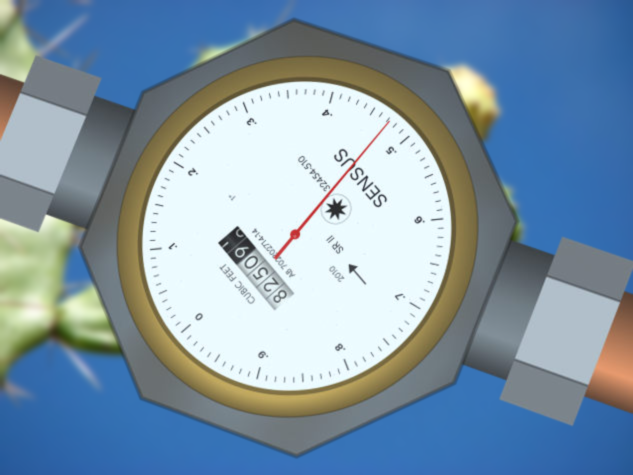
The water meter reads ft³ 825091.47
